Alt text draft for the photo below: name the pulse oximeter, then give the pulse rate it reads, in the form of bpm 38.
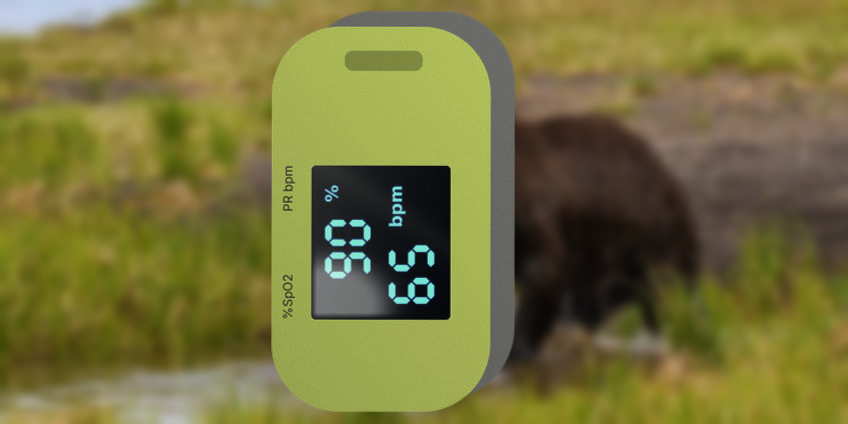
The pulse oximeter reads bpm 65
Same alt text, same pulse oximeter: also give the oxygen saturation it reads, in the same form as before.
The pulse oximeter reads % 90
